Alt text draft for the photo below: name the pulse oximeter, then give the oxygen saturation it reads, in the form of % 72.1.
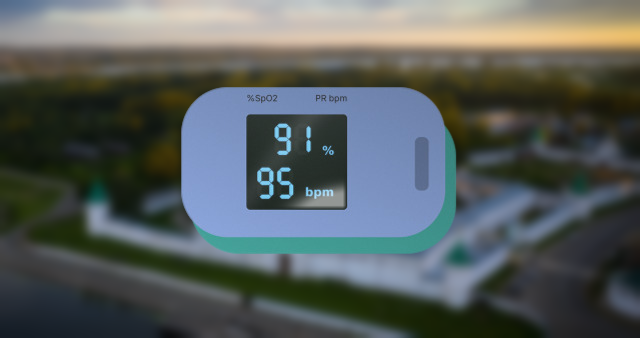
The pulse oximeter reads % 91
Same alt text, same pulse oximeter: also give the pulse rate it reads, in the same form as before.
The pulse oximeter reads bpm 95
